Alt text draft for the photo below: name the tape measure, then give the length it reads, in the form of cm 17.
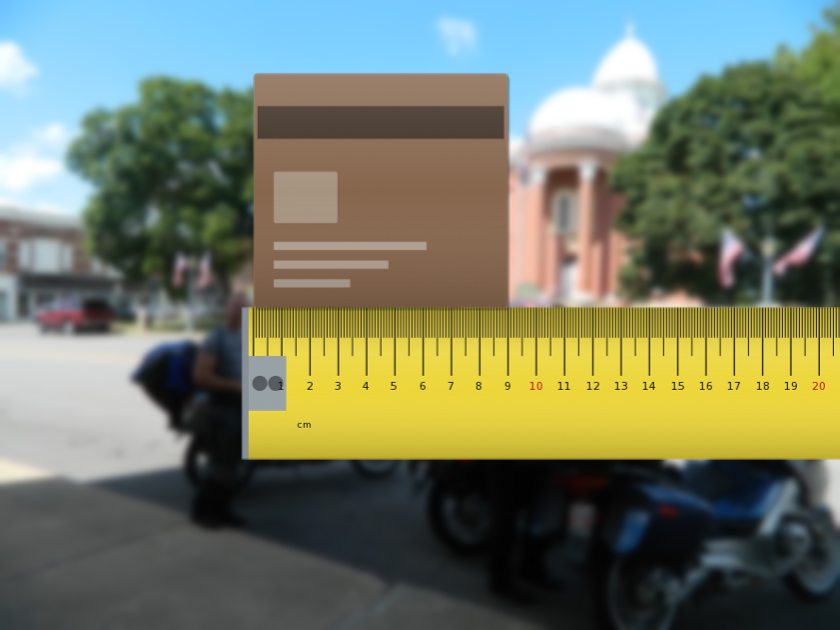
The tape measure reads cm 9
